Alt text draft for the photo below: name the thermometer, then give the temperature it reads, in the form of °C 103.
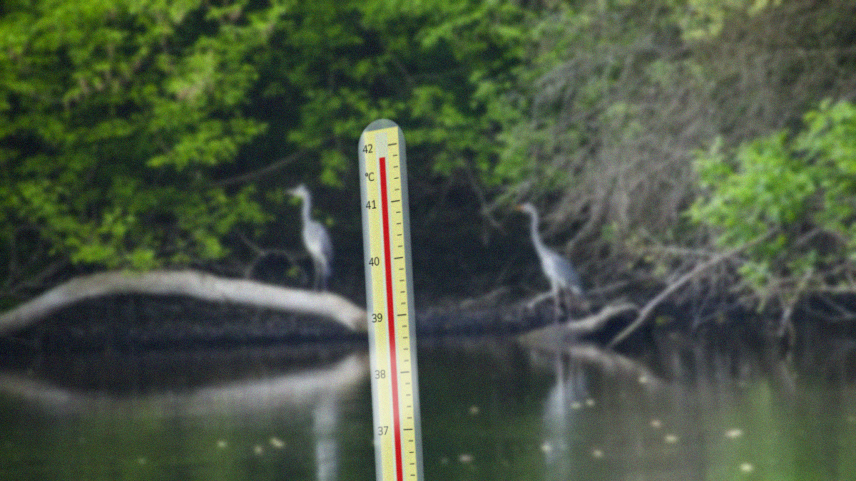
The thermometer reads °C 41.8
